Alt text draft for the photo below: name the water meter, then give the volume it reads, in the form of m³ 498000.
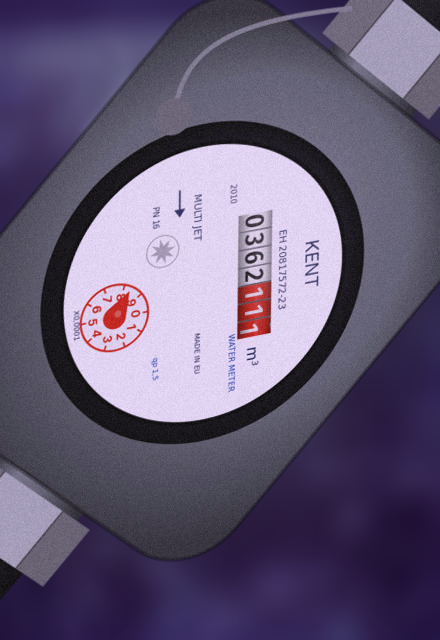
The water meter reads m³ 362.1108
